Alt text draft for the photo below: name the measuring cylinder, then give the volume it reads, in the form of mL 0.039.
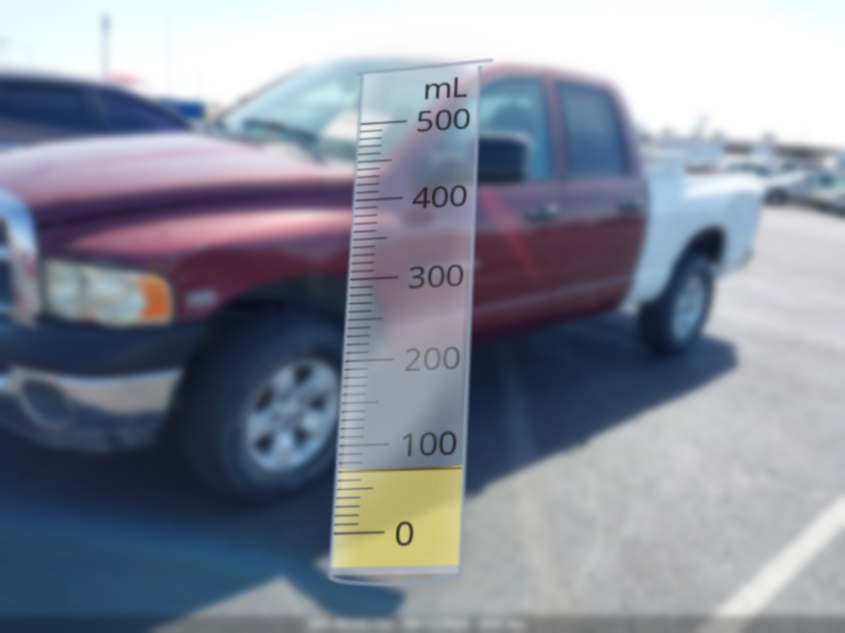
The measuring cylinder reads mL 70
